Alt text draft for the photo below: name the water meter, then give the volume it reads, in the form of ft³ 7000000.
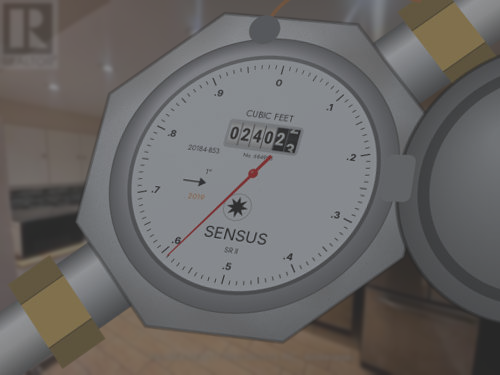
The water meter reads ft³ 24022.59
